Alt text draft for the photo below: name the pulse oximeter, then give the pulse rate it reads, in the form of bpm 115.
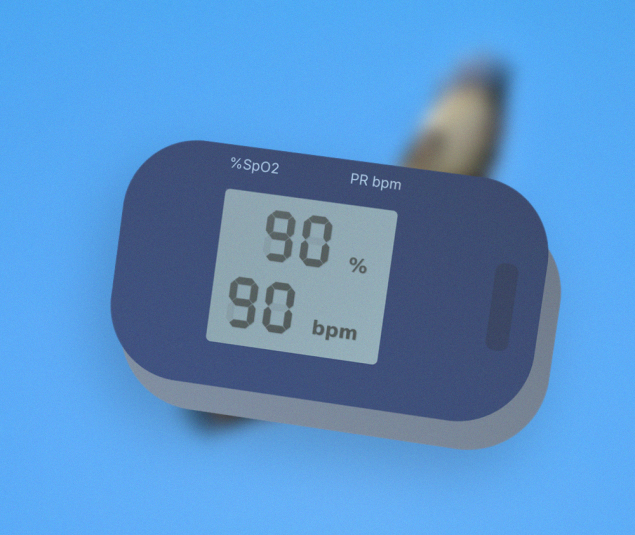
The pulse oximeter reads bpm 90
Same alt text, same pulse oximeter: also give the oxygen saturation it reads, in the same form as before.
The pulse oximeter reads % 90
